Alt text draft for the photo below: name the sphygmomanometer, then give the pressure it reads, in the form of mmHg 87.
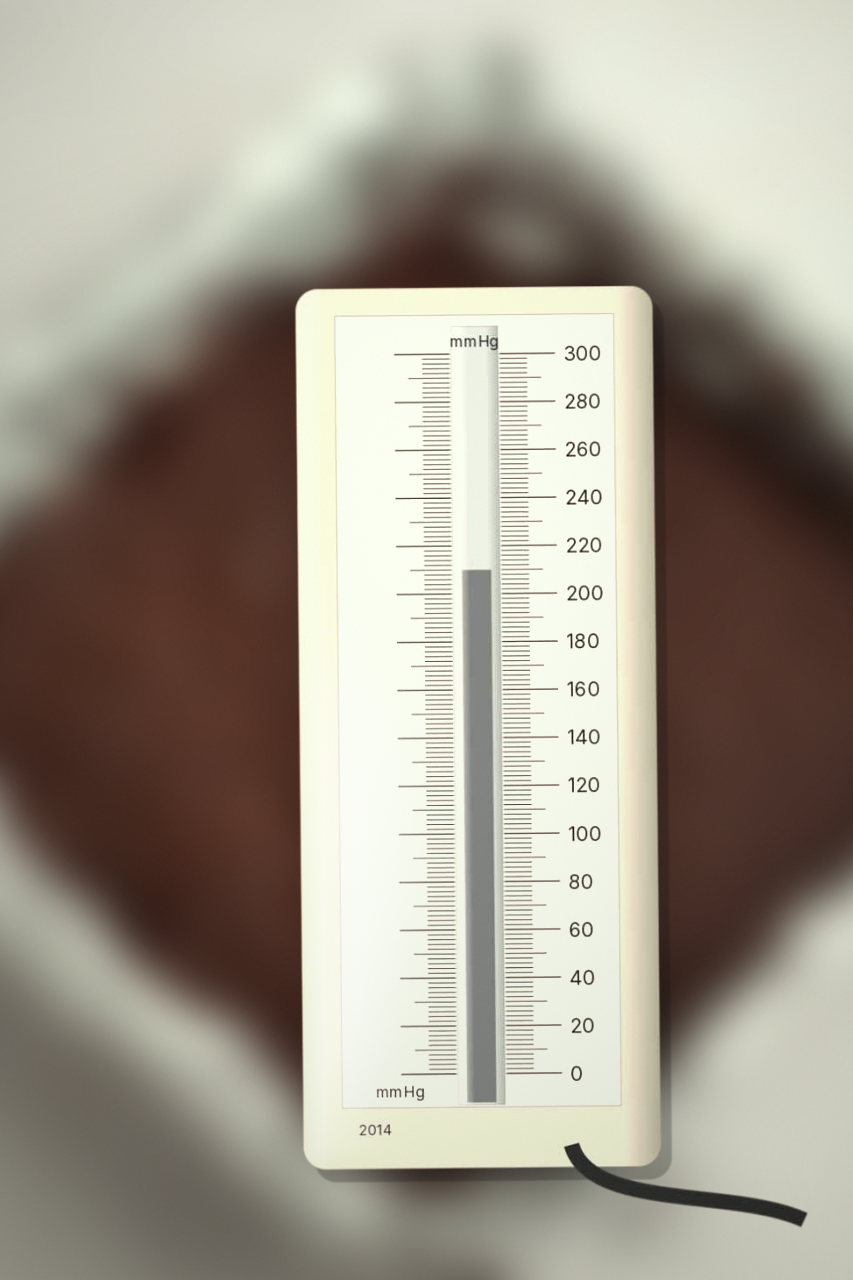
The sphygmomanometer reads mmHg 210
